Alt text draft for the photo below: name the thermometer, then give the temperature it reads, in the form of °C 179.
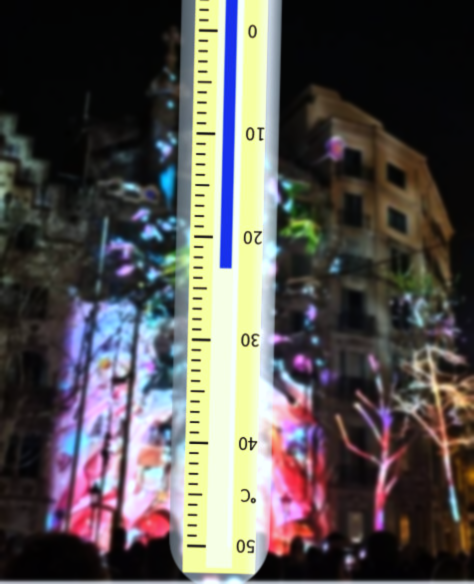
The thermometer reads °C 23
